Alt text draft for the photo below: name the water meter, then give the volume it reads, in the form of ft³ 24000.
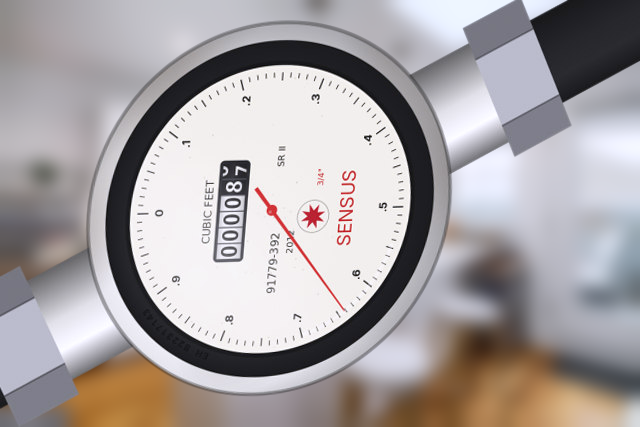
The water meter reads ft³ 86.64
